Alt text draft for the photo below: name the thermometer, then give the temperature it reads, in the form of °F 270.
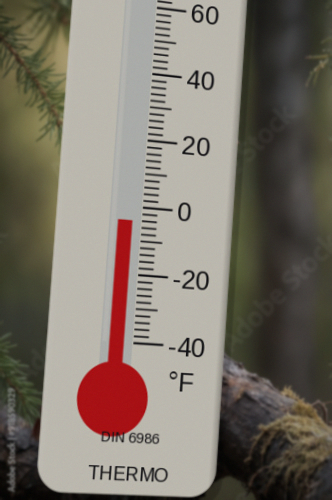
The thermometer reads °F -4
